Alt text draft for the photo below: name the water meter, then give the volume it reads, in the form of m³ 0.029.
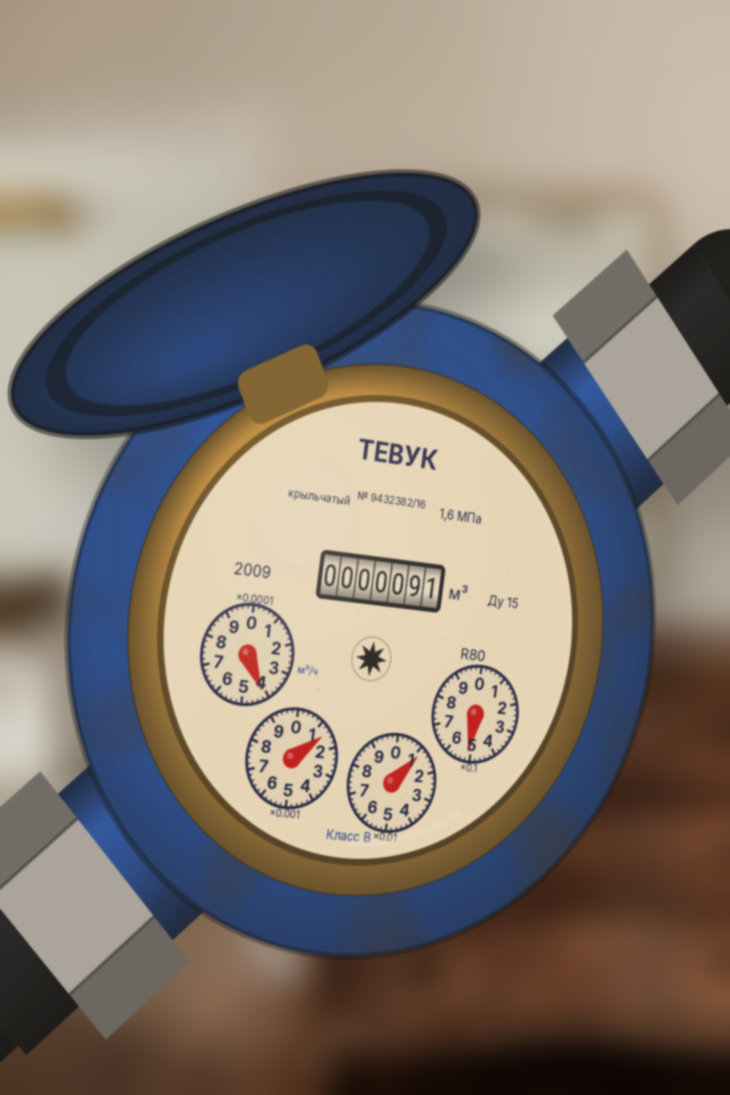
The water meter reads m³ 91.5114
